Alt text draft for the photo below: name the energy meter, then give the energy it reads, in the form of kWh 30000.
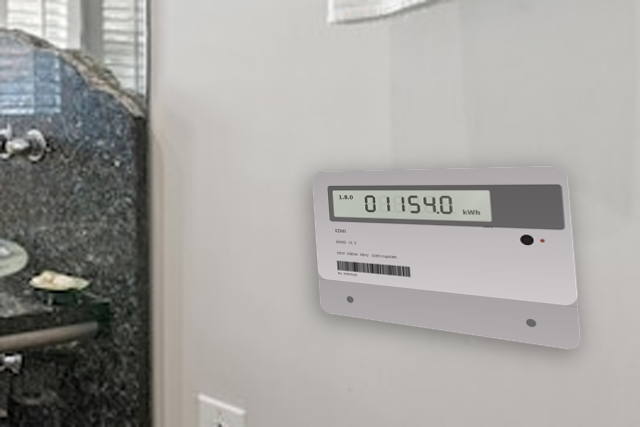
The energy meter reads kWh 1154.0
